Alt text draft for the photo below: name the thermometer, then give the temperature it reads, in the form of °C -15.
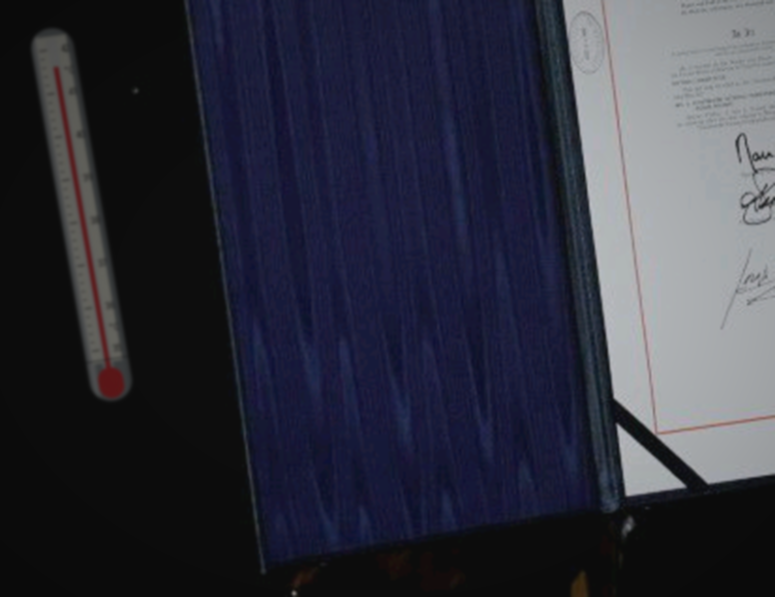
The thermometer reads °C 41.6
